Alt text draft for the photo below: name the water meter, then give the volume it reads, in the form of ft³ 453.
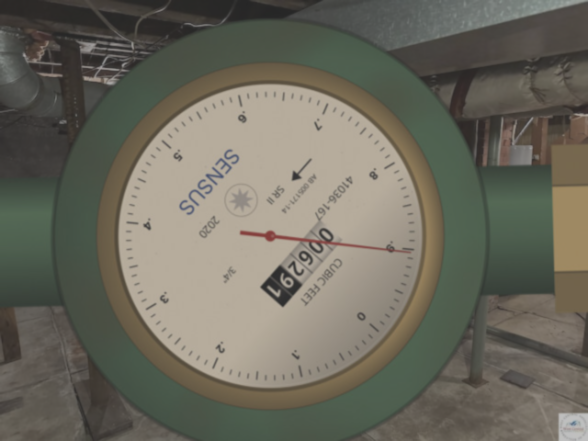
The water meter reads ft³ 6290.90
